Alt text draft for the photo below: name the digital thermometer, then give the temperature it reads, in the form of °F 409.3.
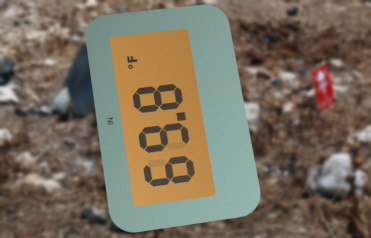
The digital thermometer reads °F 69.8
